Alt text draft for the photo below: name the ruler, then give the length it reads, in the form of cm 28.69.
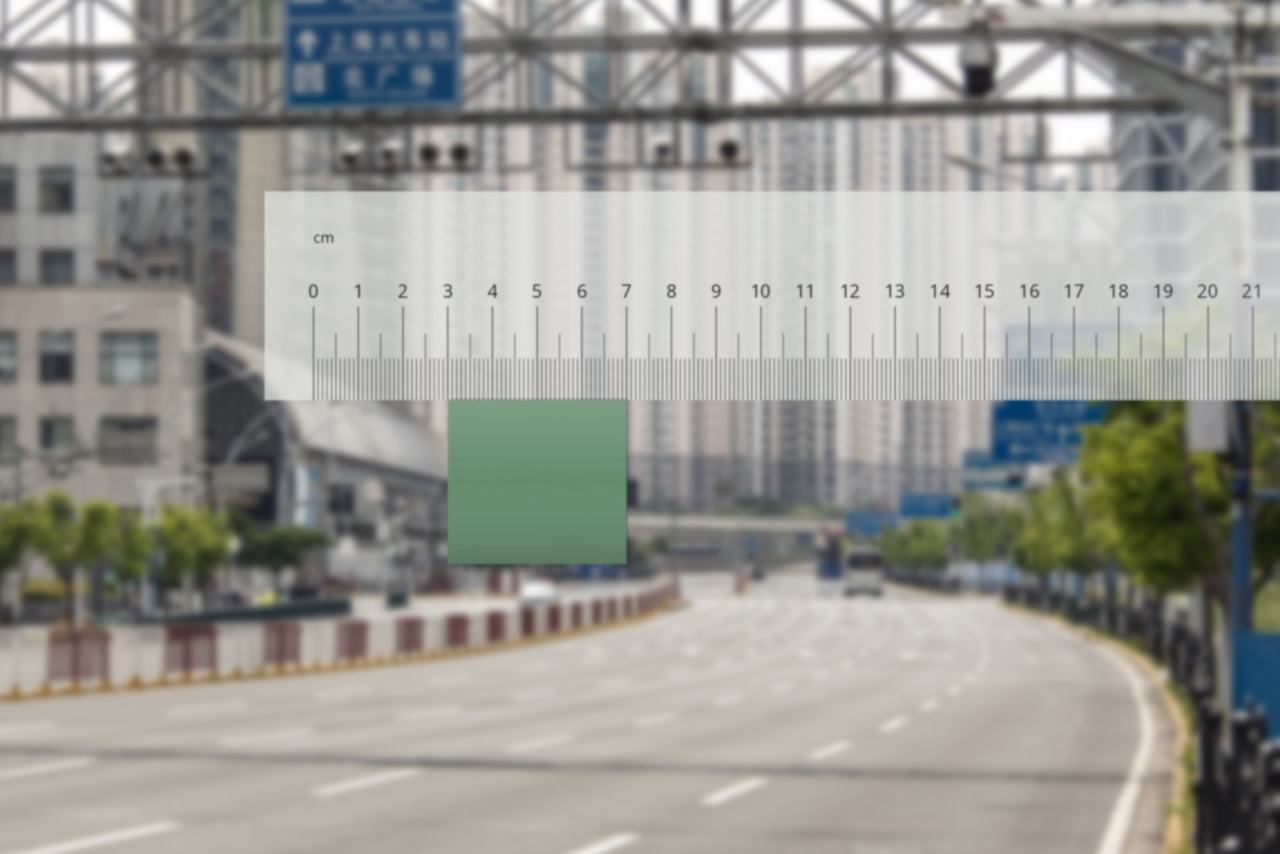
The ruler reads cm 4
